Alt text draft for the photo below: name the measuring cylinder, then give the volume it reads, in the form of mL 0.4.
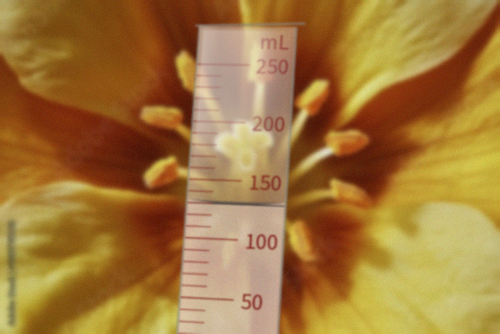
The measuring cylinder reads mL 130
